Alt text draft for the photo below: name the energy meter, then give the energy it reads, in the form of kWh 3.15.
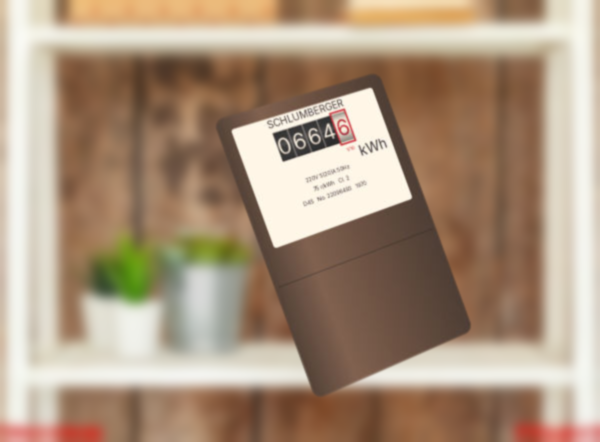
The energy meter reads kWh 664.6
